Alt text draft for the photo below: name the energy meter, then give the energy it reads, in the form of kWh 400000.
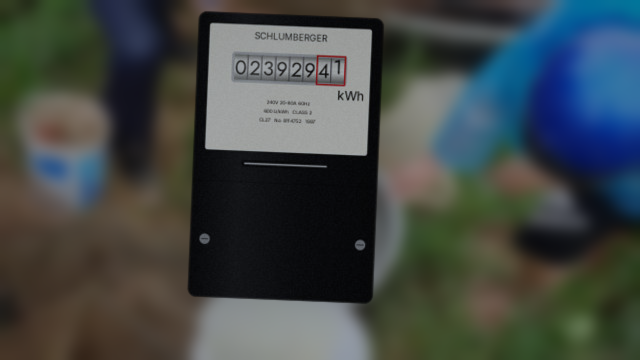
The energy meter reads kWh 23929.41
